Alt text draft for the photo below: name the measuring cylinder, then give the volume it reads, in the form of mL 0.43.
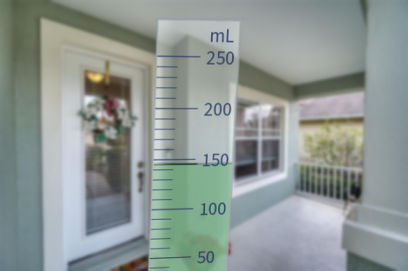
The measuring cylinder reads mL 145
